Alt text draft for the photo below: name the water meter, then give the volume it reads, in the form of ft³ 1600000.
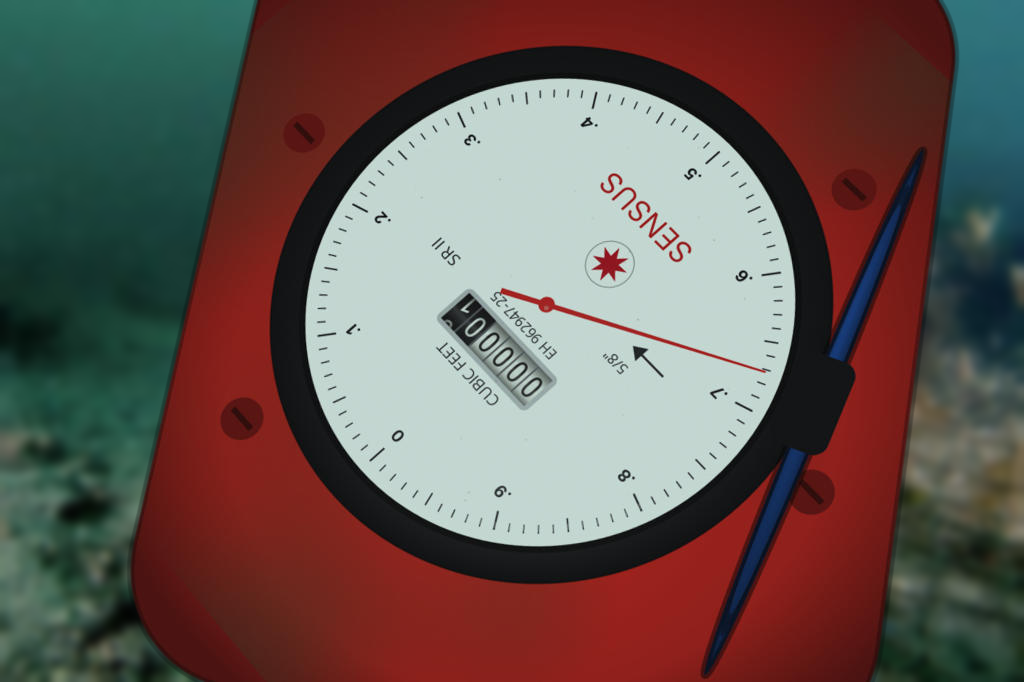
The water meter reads ft³ 0.67
